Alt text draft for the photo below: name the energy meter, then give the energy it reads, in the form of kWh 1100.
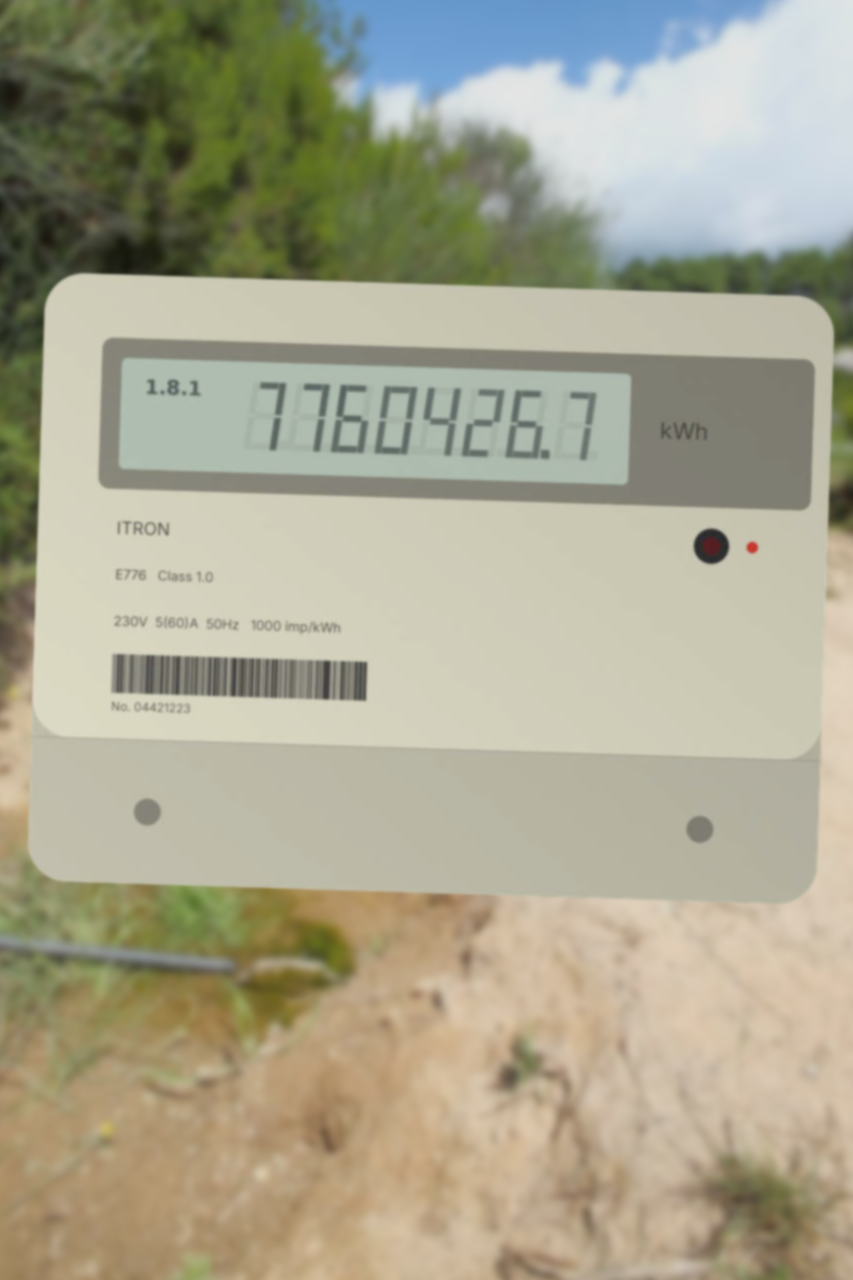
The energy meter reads kWh 7760426.7
